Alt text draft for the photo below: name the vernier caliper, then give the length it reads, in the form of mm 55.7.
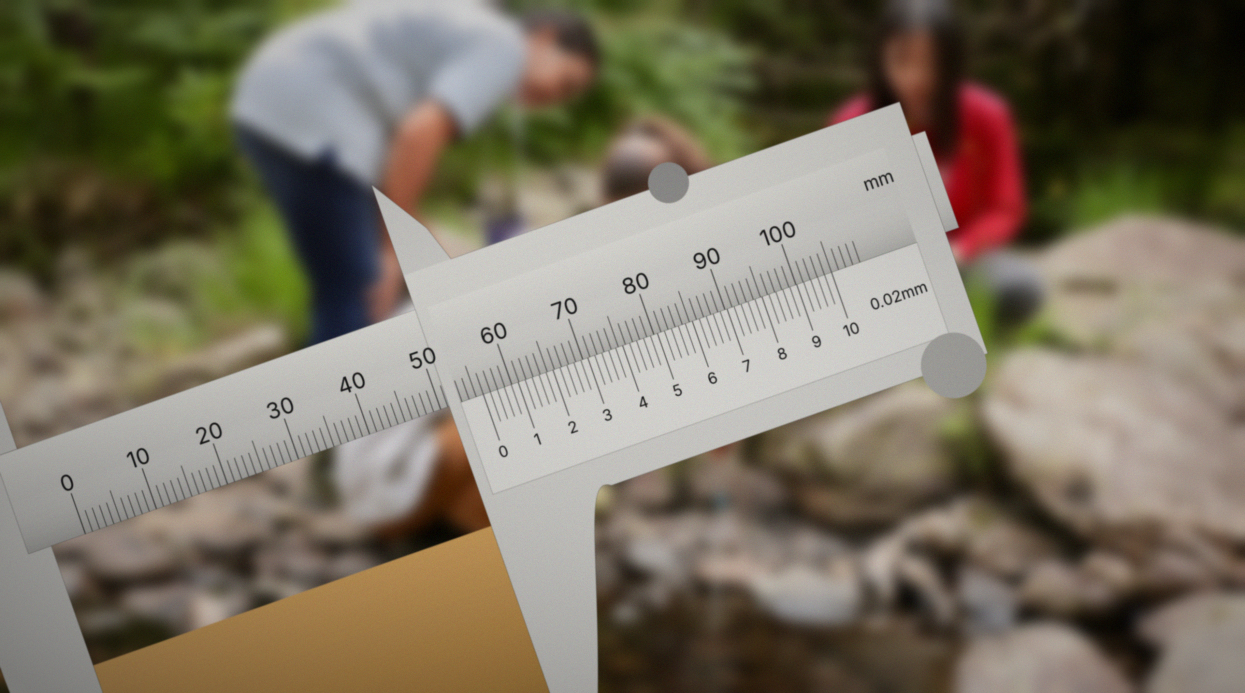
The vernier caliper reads mm 56.0
